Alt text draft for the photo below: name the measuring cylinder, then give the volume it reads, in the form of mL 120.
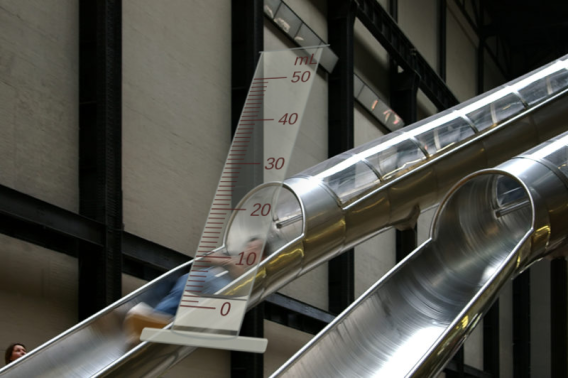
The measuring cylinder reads mL 2
